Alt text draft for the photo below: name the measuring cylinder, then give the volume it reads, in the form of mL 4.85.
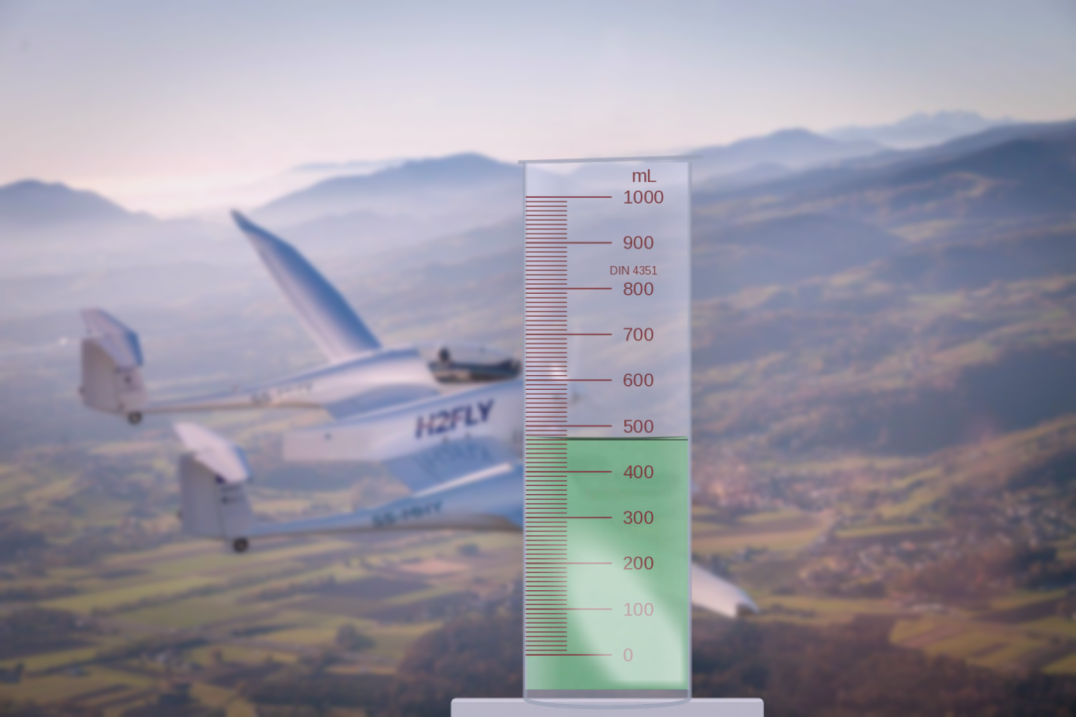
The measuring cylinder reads mL 470
